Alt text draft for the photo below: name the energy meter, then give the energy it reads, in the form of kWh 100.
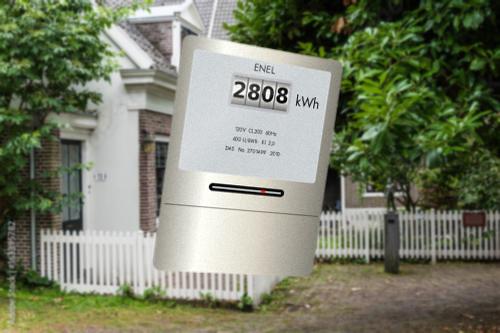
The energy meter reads kWh 2808
